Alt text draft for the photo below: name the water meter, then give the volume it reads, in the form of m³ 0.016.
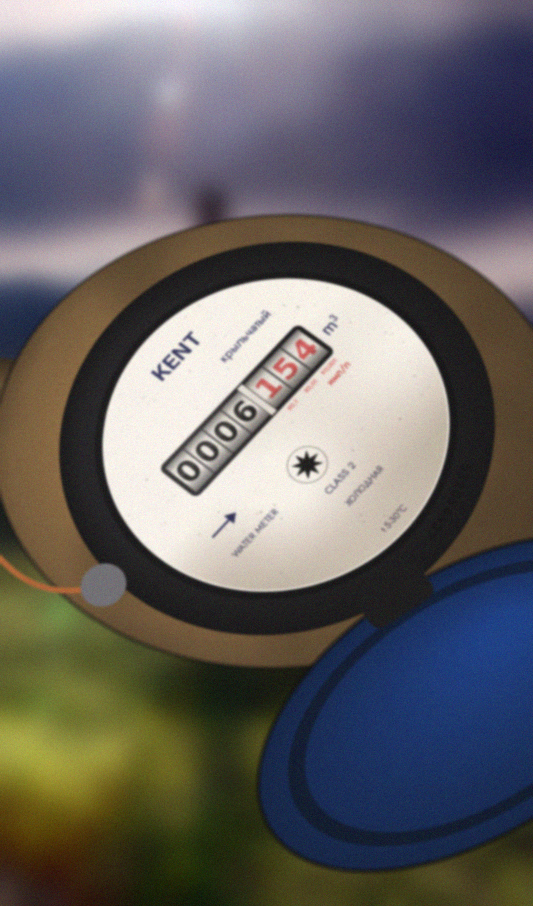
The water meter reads m³ 6.154
